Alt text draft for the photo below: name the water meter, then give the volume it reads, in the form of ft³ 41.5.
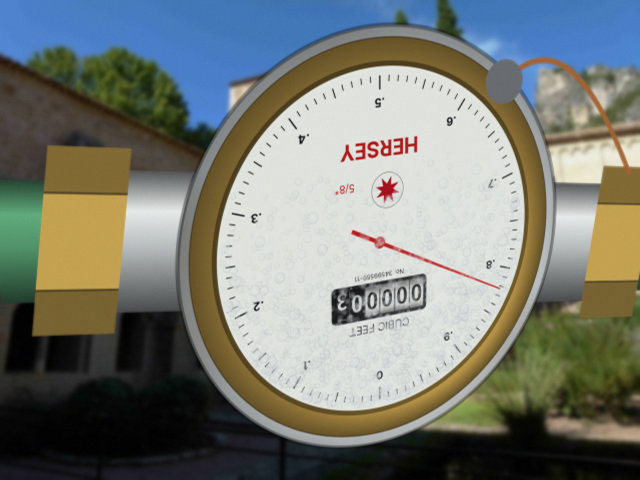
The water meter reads ft³ 2.82
